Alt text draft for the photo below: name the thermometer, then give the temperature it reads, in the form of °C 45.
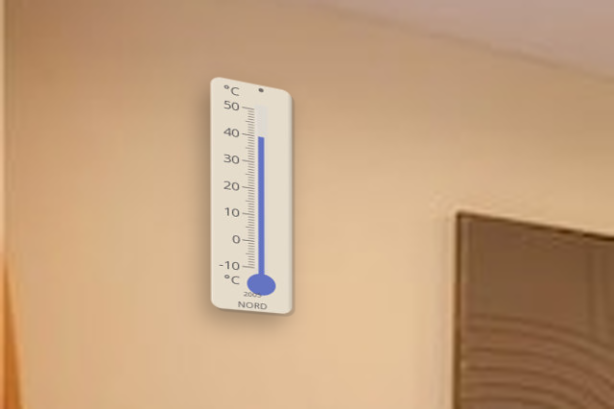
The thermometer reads °C 40
